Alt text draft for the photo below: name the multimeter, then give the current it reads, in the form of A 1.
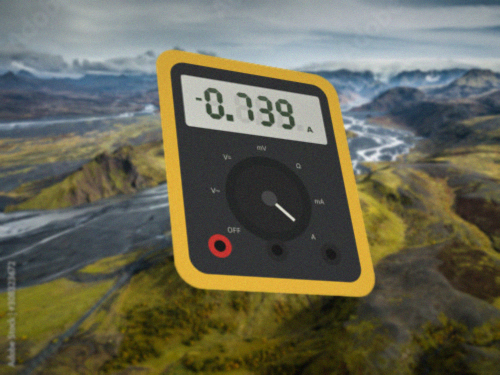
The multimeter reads A -0.739
